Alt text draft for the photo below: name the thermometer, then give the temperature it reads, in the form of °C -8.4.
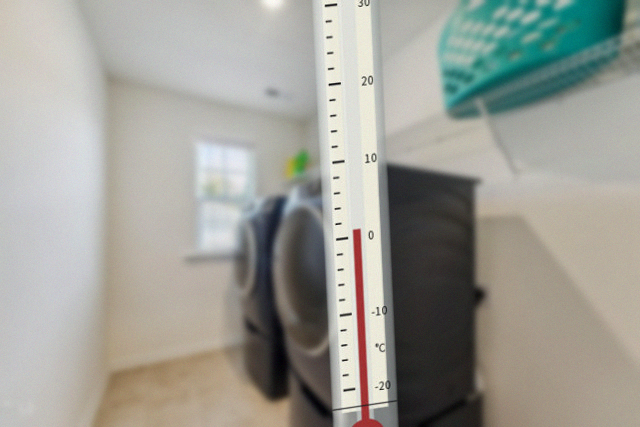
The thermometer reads °C 1
